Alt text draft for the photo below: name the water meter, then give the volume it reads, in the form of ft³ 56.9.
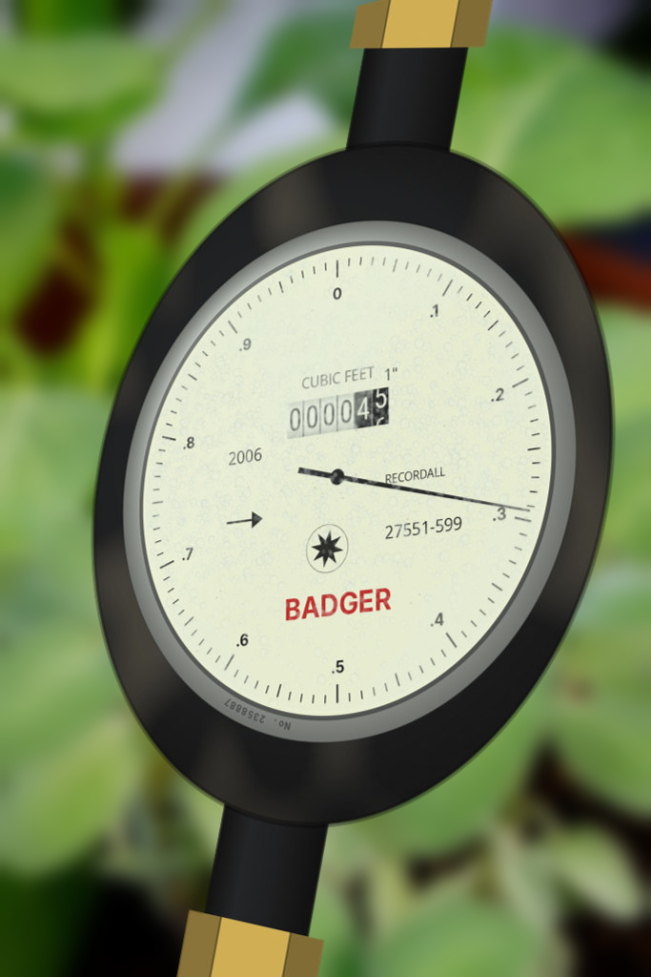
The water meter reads ft³ 45.29
